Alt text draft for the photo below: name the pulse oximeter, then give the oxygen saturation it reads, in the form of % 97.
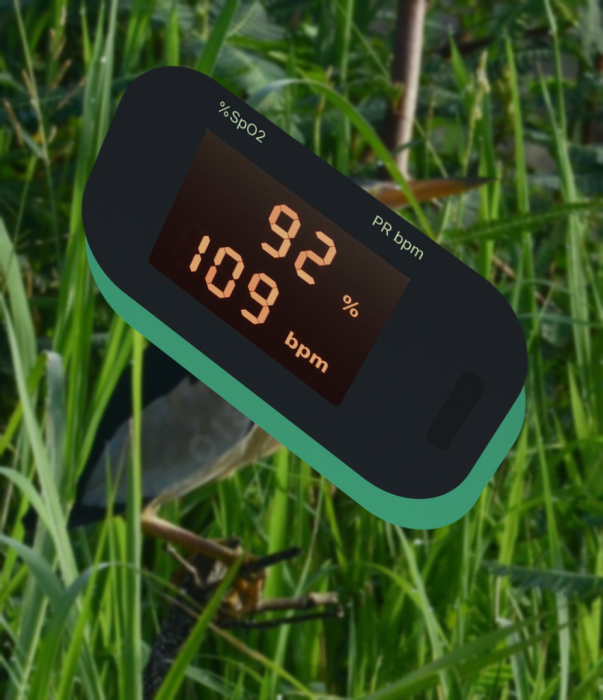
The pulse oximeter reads % 92
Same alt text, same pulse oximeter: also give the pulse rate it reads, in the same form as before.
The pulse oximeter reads bpm 109
